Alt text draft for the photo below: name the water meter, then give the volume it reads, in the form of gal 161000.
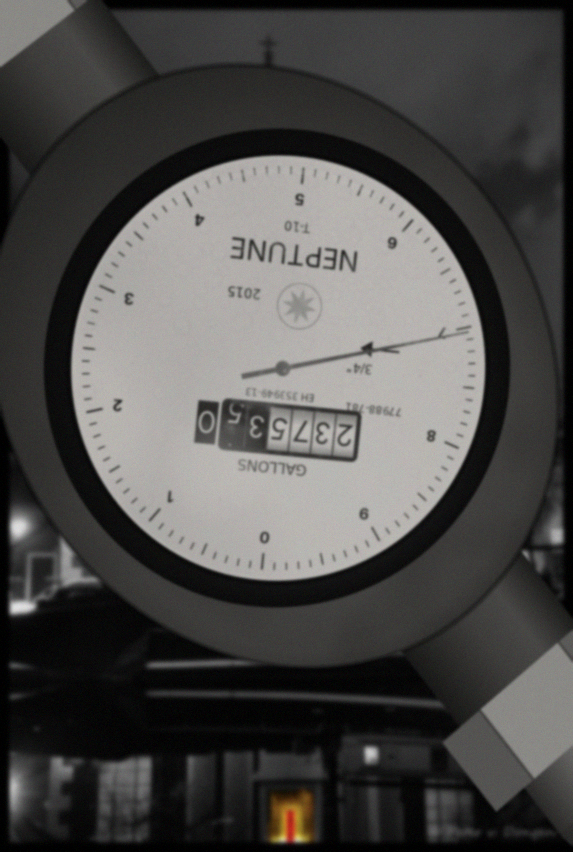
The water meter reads gal 2375347.0
